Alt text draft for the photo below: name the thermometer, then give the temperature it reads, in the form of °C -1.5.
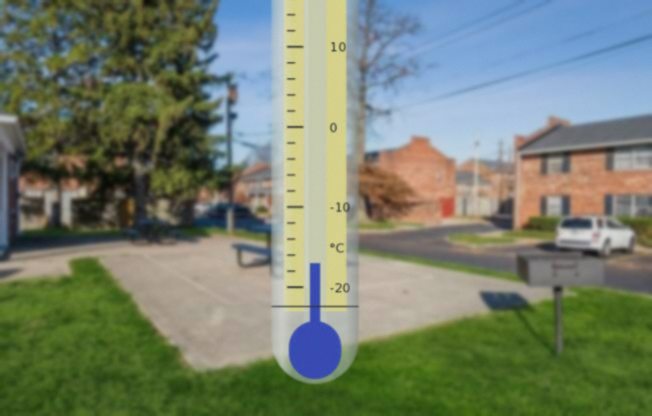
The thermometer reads °C -17
